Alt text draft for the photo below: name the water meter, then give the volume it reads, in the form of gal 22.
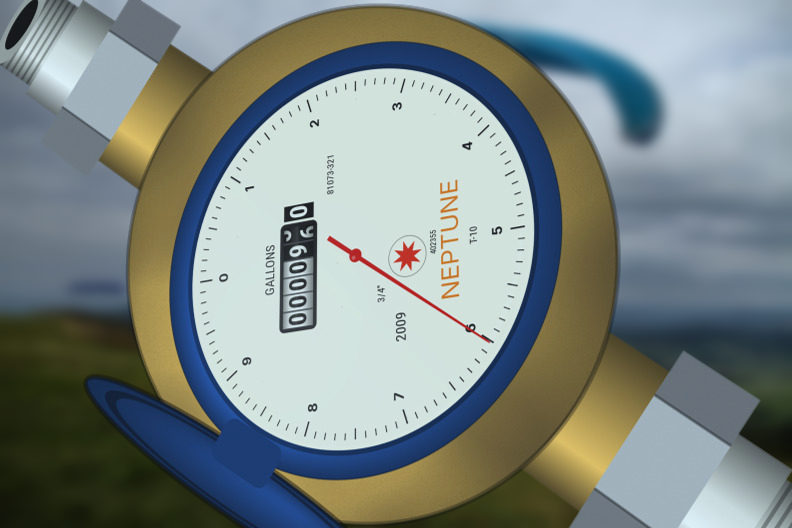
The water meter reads gal 956.0
